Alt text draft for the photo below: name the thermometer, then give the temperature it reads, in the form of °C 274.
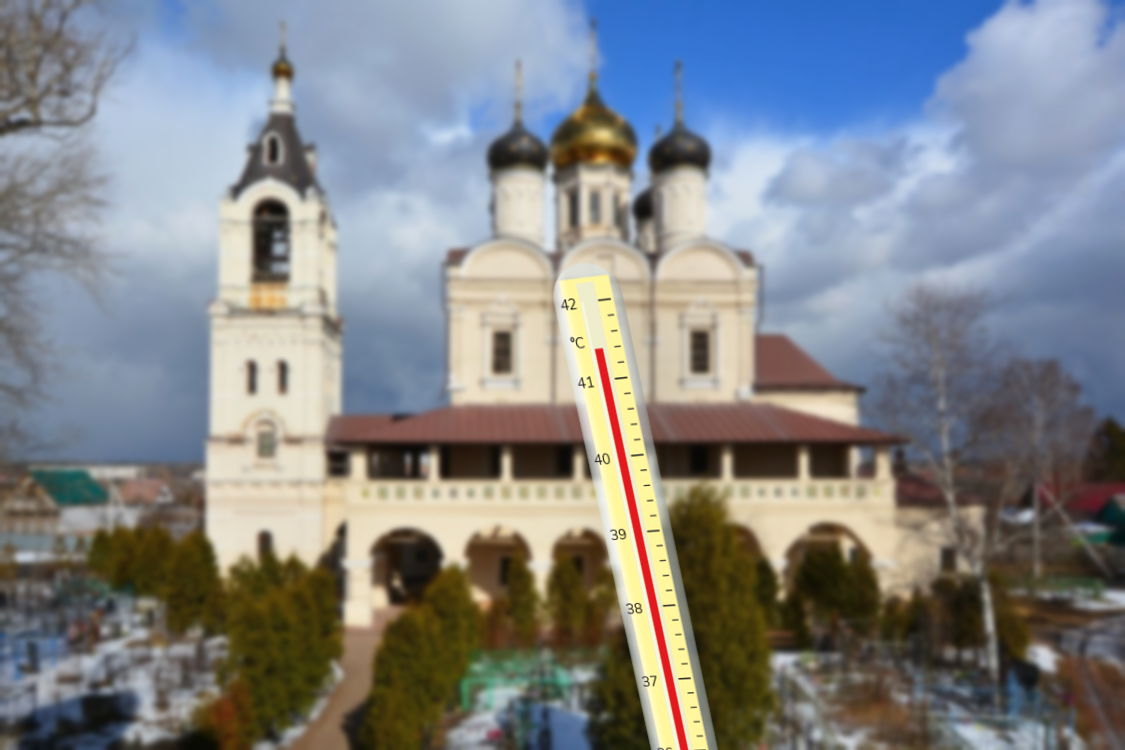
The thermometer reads °C 41.4
